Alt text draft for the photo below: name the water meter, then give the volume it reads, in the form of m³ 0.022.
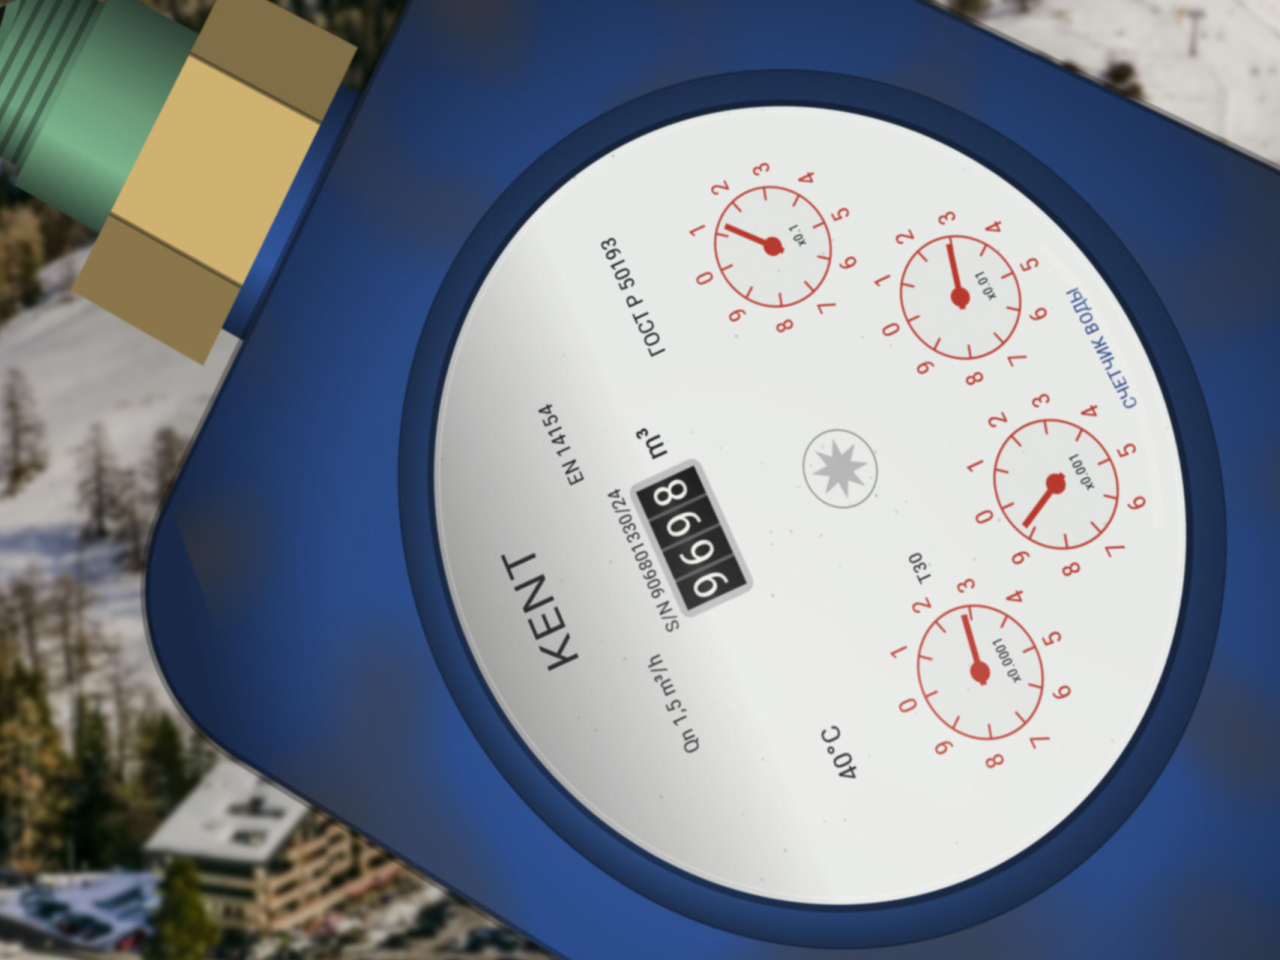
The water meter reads m³ 9698.1292
